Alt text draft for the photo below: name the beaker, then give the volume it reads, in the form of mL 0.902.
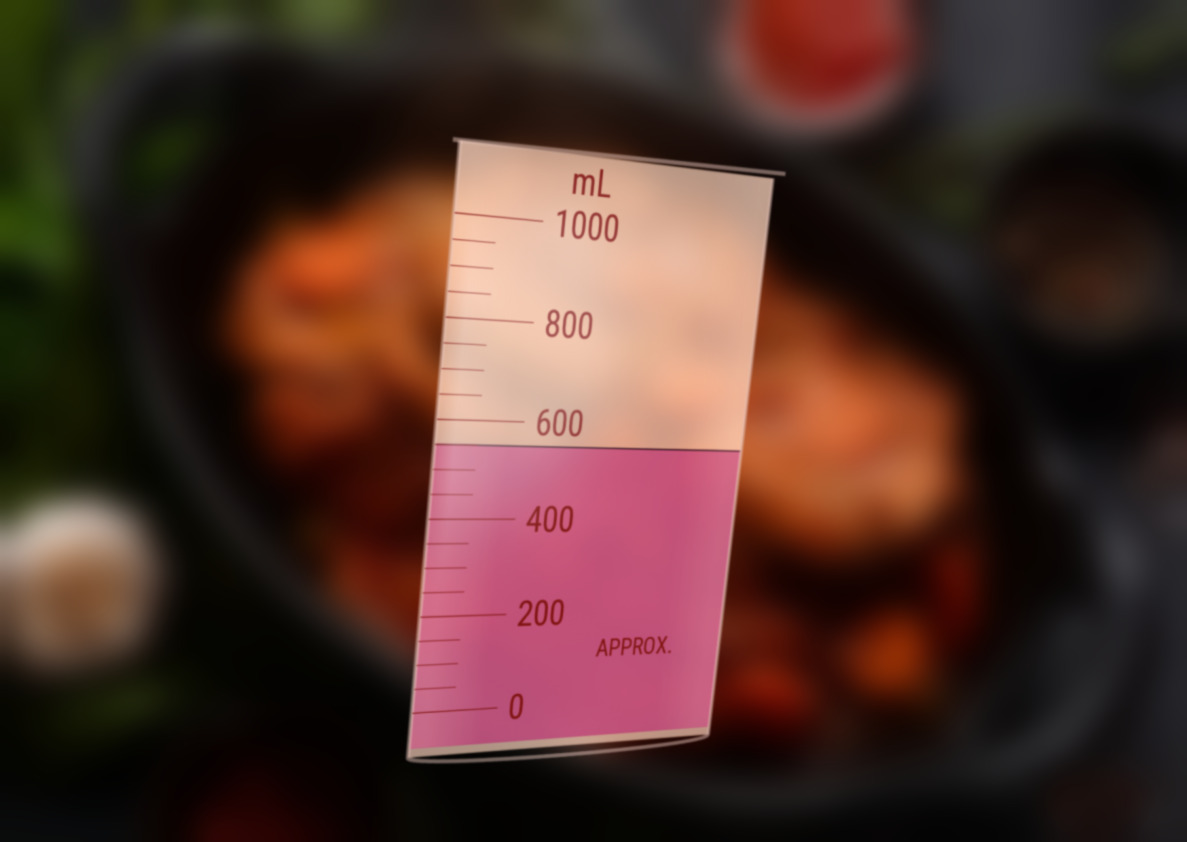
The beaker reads mL 550
